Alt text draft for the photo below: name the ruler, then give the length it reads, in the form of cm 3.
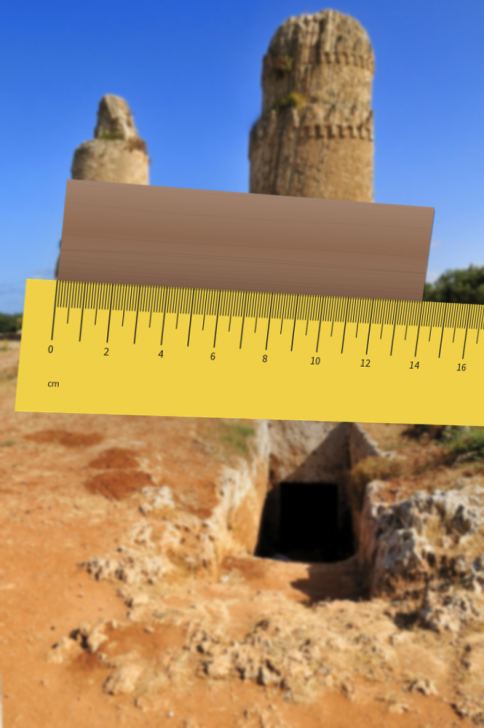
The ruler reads cm 14
